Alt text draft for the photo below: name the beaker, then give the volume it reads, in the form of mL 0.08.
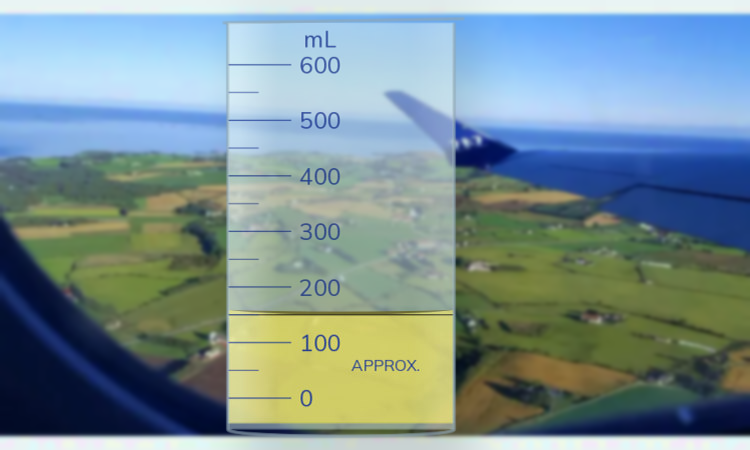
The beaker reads mL 150
